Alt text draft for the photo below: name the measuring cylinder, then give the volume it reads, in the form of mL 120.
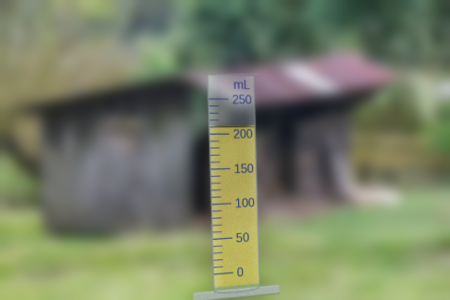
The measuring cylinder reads mL 210
